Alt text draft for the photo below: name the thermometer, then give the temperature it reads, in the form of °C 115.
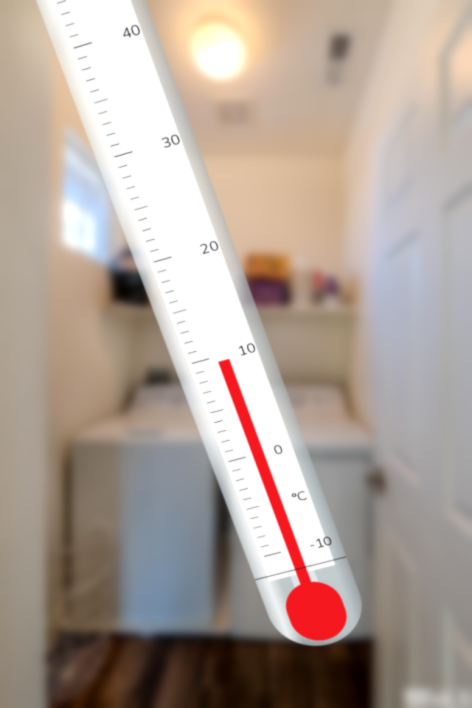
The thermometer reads °C 9.5
